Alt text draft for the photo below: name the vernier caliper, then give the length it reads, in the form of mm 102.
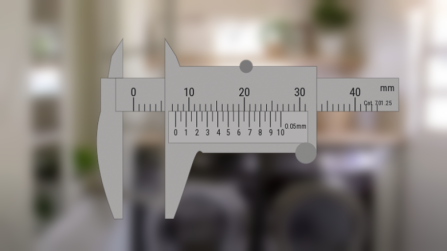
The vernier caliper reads mm 7.6
